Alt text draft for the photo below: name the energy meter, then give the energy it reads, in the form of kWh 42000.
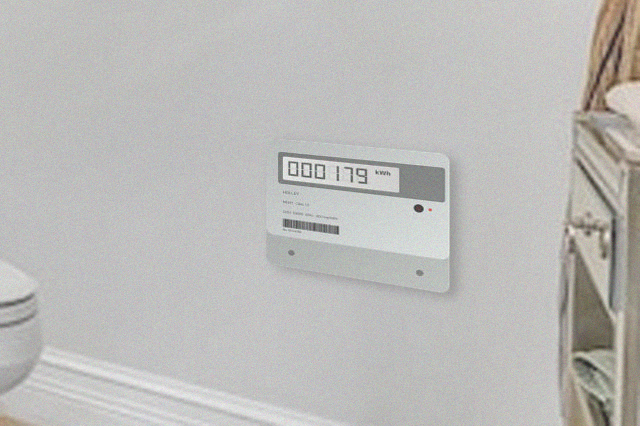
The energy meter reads kWh 179
